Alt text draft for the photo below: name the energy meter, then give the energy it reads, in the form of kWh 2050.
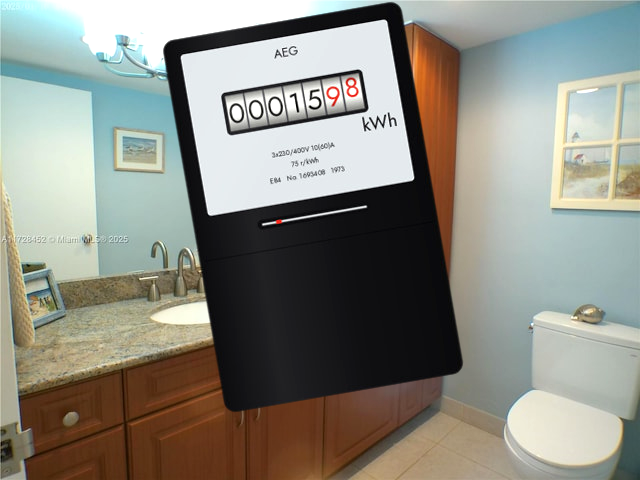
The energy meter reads kWh 15.98
